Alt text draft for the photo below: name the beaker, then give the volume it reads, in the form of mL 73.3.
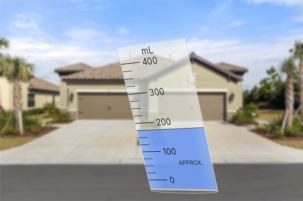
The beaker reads mL 175
